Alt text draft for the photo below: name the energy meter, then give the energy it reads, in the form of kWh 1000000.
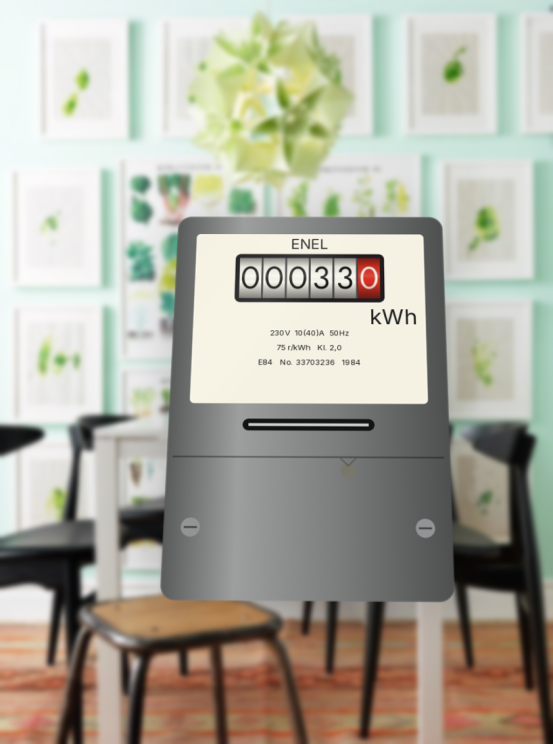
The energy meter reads kWh 33.0
